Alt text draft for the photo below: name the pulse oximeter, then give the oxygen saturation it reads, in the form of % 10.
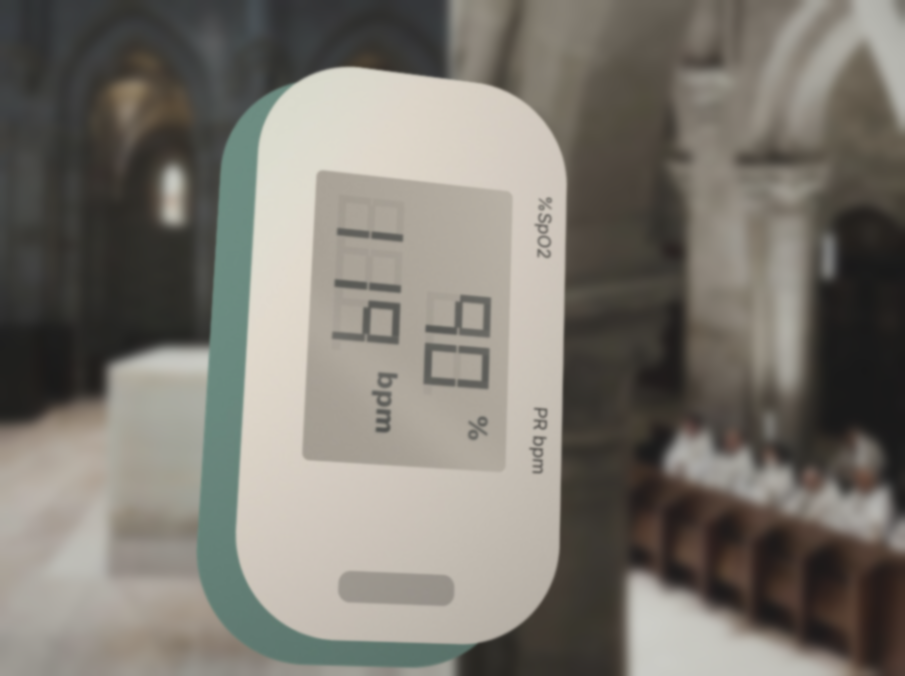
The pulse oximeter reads % 90
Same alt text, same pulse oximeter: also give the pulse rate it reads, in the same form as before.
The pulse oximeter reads bpm 119
